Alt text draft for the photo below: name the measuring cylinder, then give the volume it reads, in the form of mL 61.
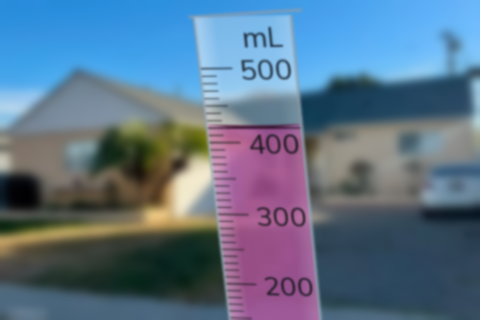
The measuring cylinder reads mL 420
